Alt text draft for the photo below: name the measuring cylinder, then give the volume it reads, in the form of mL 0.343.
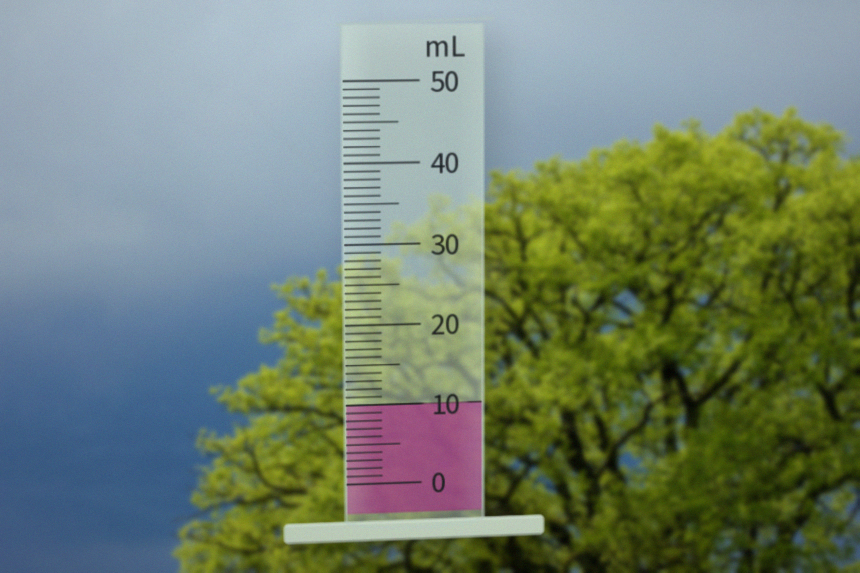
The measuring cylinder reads mL 10
